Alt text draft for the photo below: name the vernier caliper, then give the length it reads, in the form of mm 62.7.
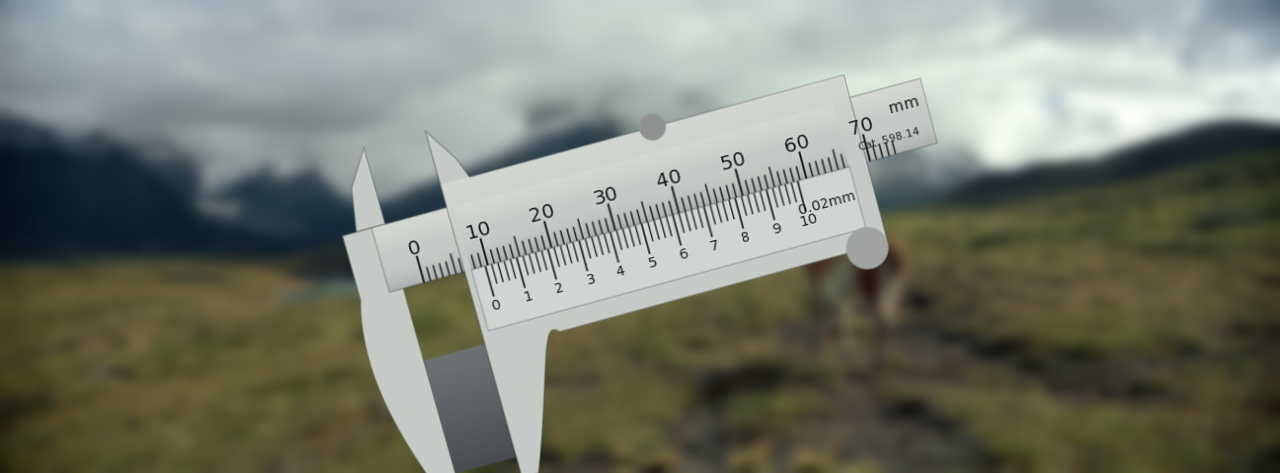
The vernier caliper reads mm 9.6
